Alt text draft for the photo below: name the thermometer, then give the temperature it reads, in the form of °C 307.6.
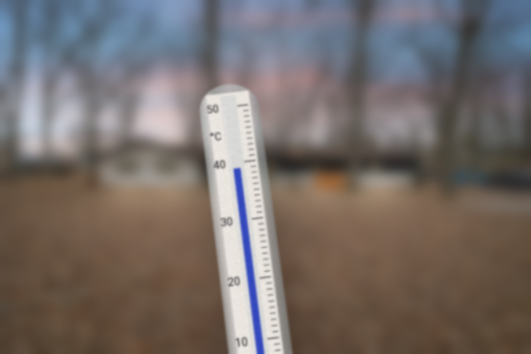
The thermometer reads °C 39
